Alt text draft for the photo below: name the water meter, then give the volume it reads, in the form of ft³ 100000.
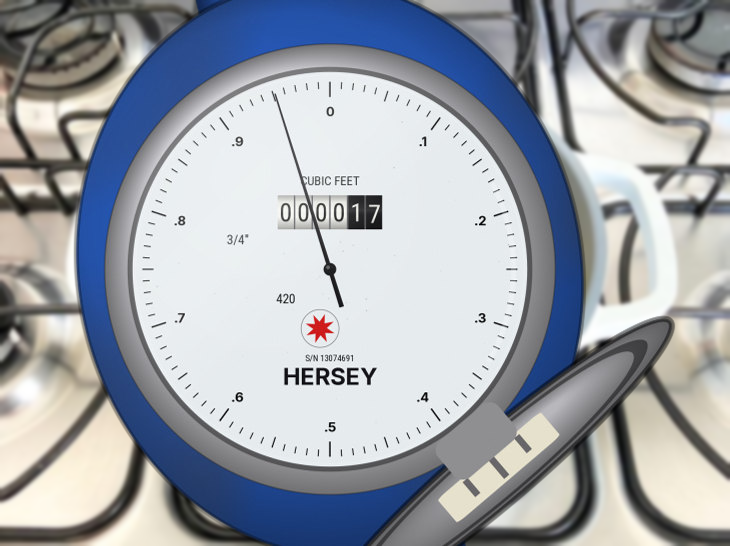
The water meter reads ft³ 16.95
